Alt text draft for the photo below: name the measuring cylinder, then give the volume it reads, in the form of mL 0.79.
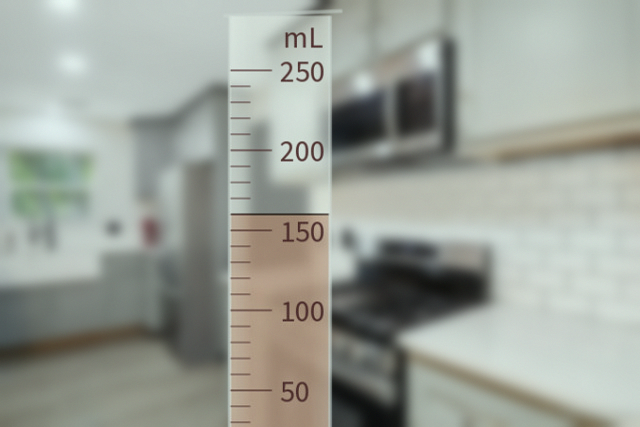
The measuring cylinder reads mL 160
